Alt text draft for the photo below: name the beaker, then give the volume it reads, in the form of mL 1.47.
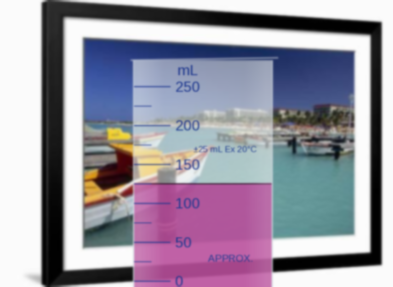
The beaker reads mL 125
